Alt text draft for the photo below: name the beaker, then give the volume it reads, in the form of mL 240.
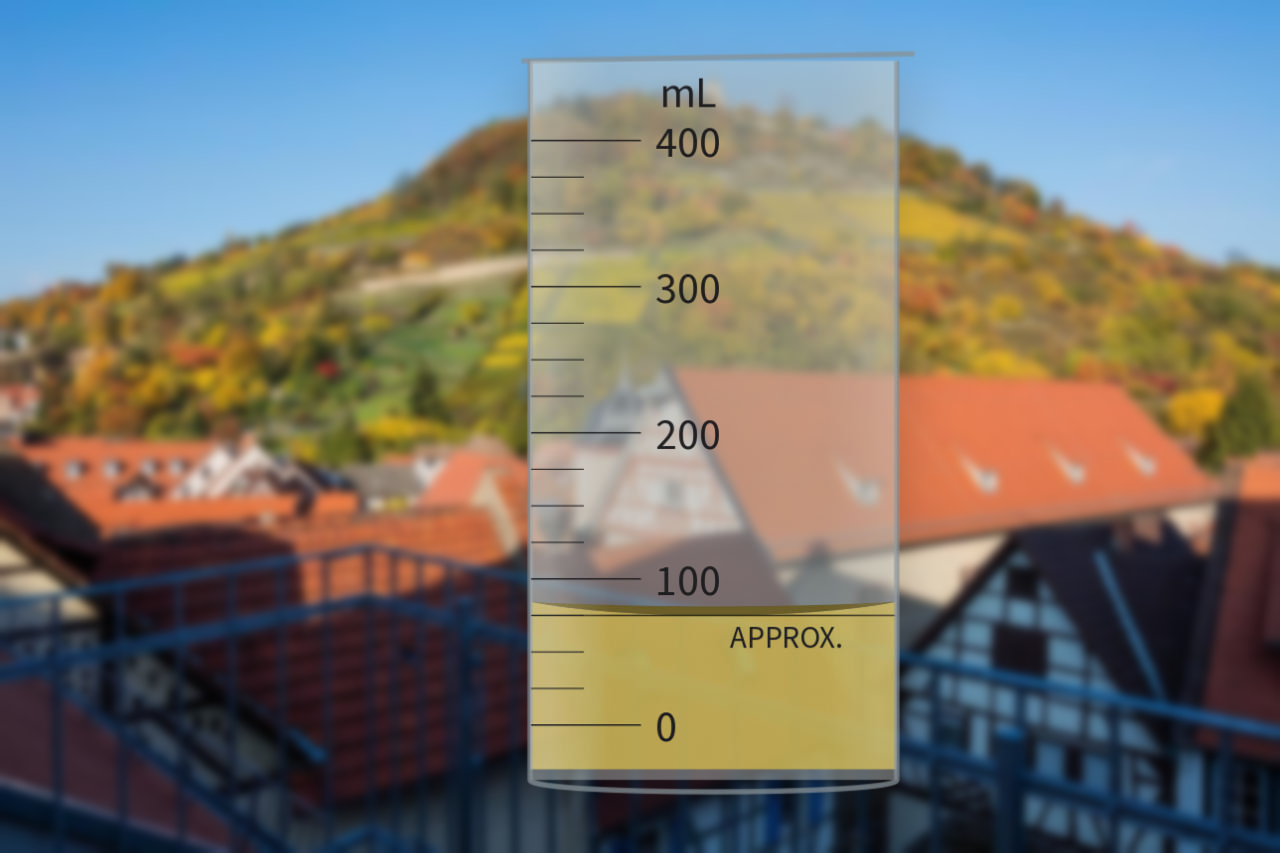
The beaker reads mL 75
